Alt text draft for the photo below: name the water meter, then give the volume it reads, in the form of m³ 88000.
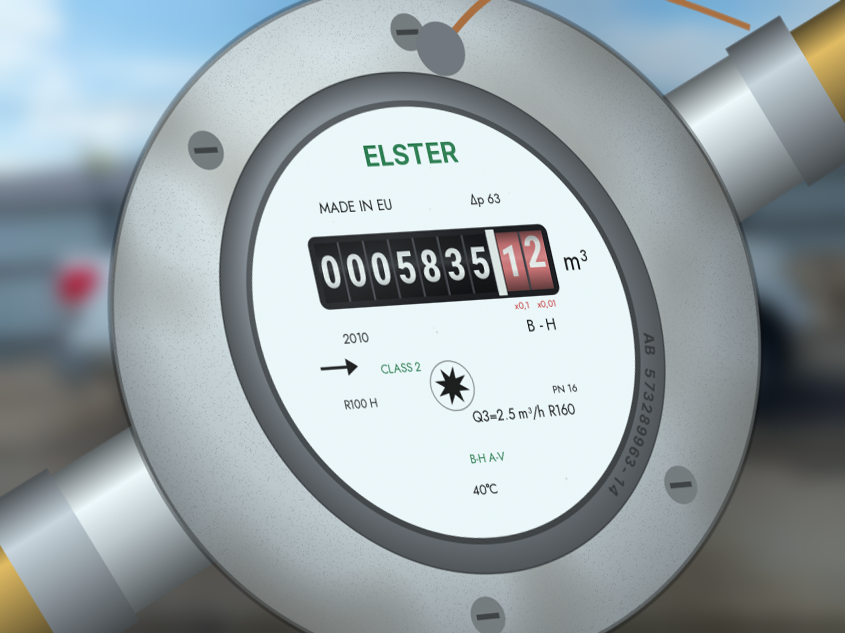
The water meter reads m³ 5835.12
